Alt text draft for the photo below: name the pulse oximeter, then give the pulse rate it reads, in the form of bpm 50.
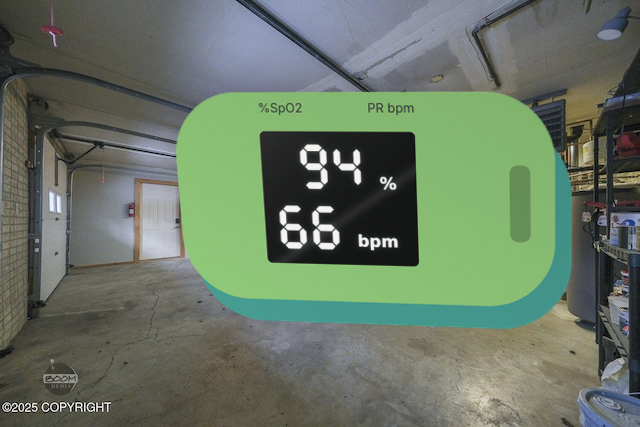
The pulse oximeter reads bpm 66
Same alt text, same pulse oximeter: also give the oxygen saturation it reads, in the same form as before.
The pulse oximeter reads % 94
